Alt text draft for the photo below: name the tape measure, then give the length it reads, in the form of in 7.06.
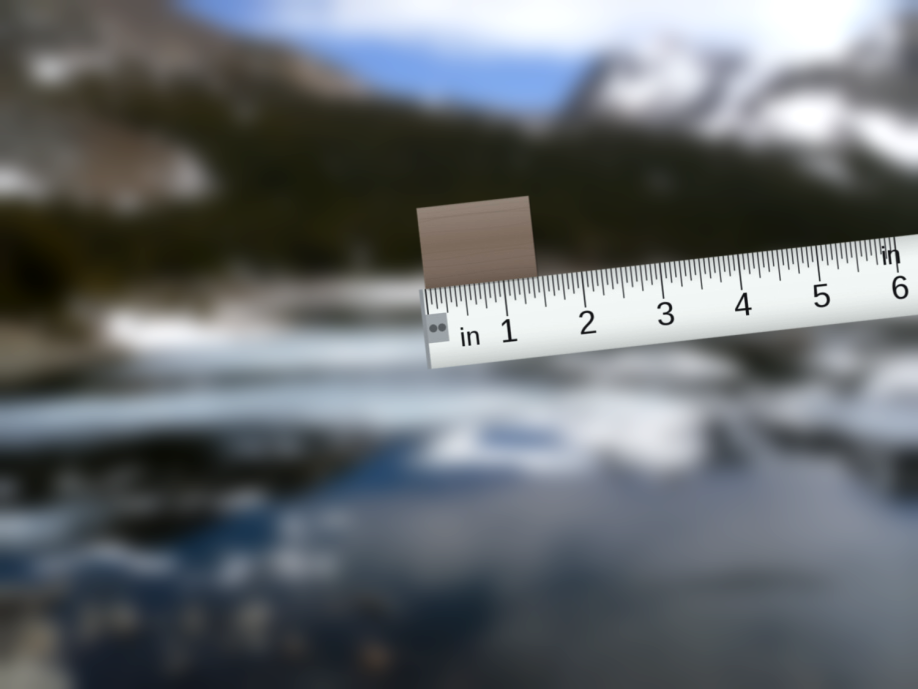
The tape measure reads in 1.4375
